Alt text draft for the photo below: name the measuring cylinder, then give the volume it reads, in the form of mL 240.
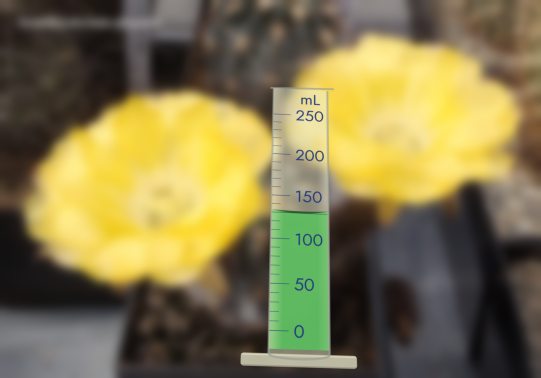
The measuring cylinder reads mL 130
